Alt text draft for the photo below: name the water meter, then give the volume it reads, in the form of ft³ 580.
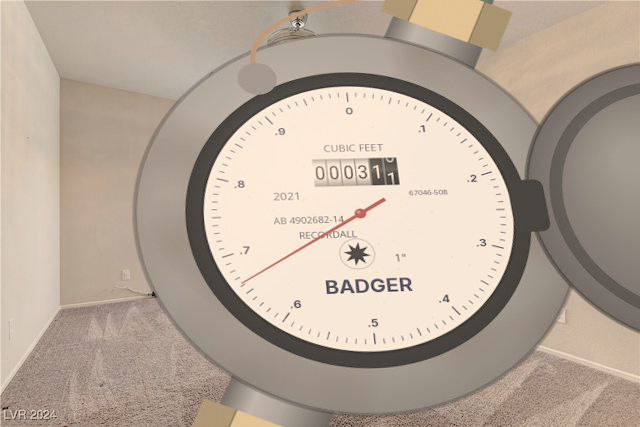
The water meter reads ft³ 310.66
